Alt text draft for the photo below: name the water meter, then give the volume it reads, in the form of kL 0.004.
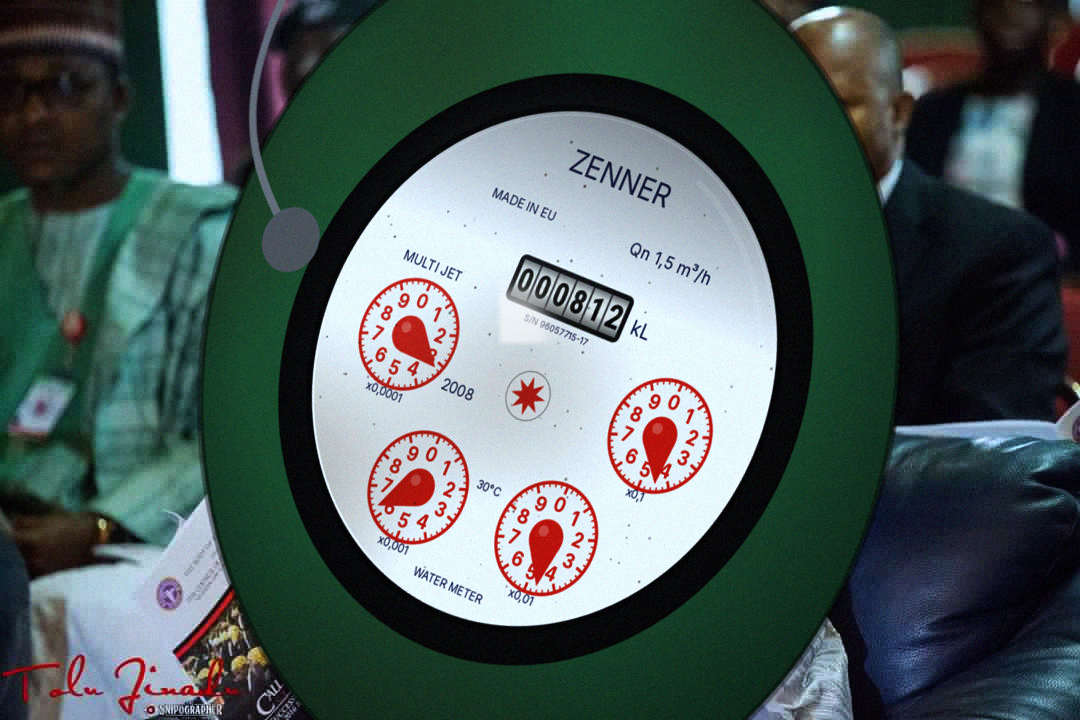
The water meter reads kL 812.4463
